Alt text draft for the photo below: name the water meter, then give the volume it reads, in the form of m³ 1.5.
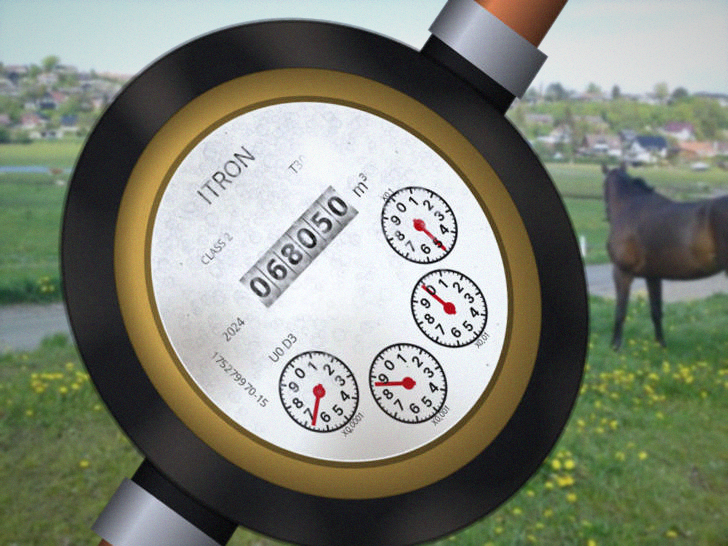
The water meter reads m³ 68050.4986
